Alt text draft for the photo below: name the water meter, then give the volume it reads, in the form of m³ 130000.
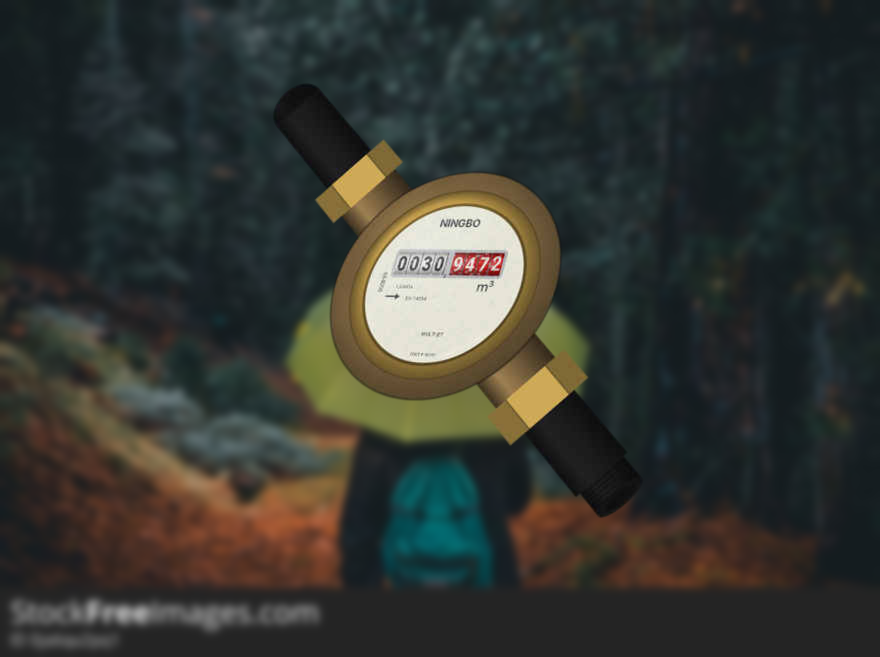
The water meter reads m³ 30.9472
